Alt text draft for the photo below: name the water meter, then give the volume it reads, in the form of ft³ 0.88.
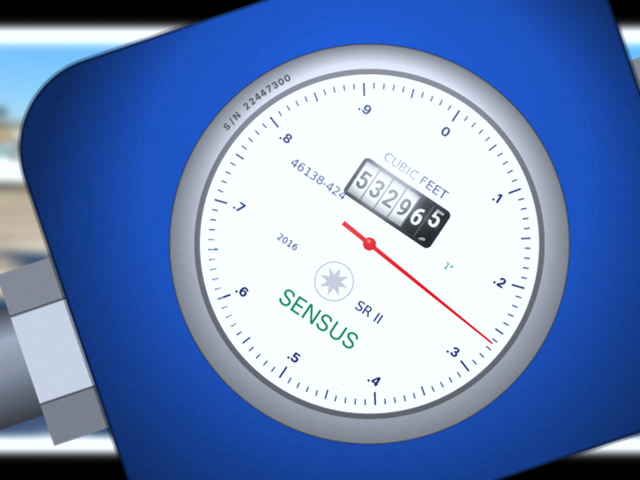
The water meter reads ft³ 532965.26
